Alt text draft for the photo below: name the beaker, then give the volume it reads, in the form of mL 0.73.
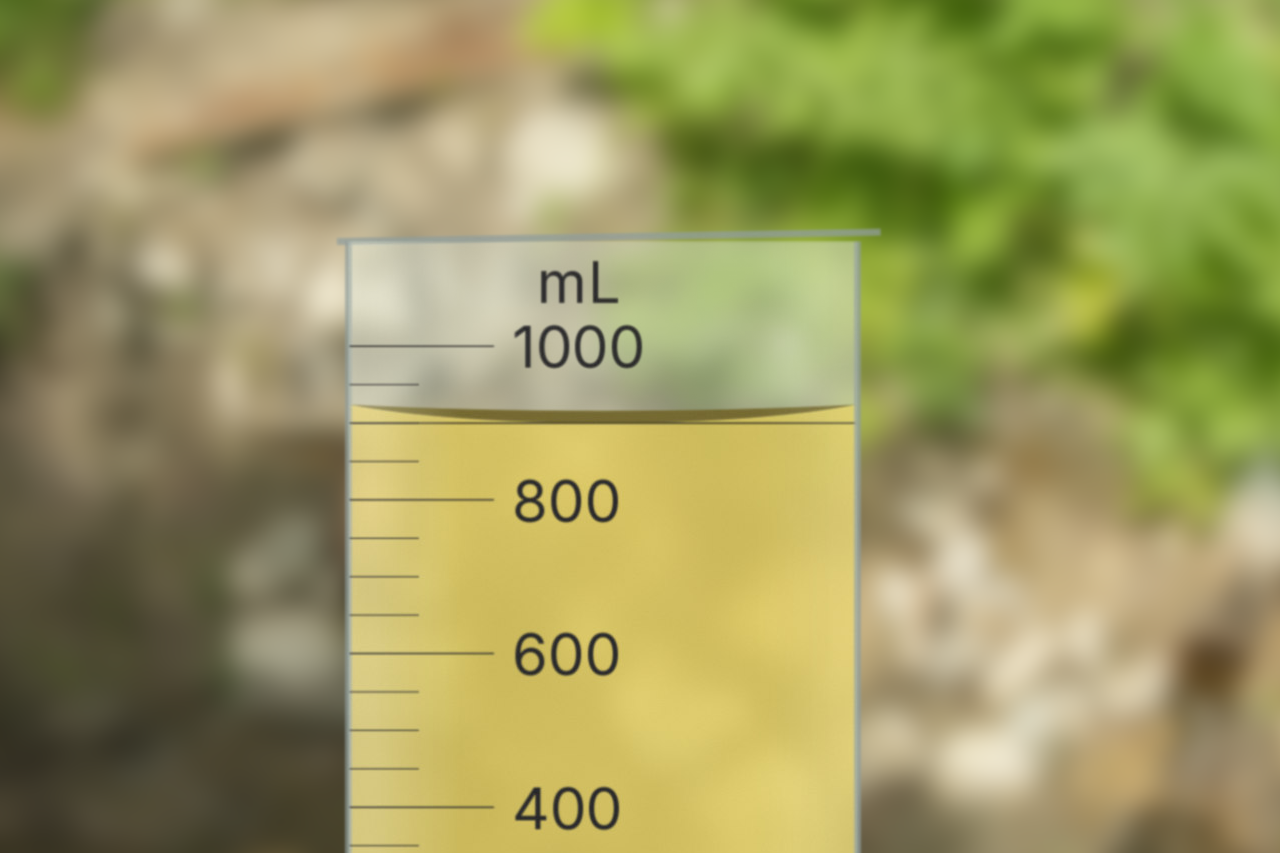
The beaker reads mL 900
